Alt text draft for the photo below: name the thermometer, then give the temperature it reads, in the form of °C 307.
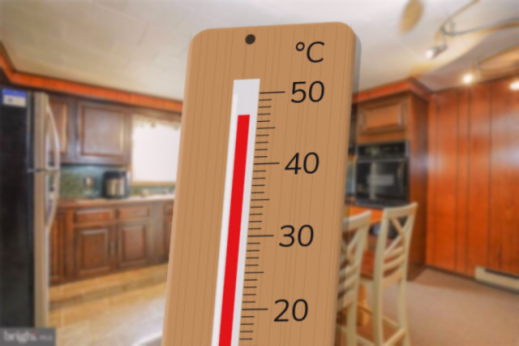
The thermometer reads °C 47
